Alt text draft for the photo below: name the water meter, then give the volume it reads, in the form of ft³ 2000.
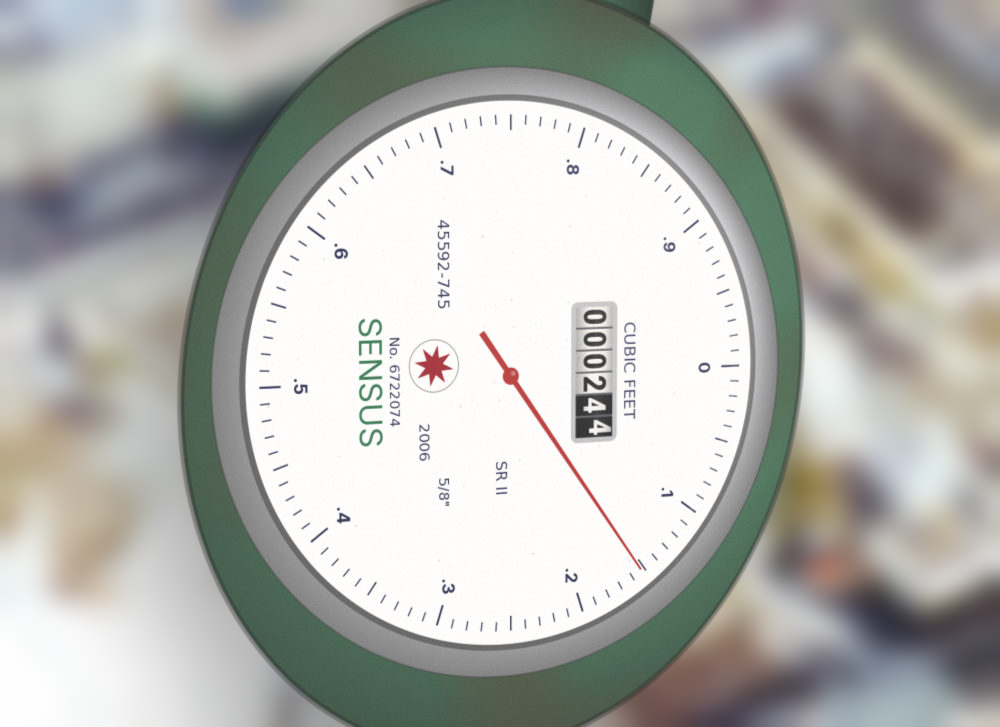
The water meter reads ft³ 244.15
